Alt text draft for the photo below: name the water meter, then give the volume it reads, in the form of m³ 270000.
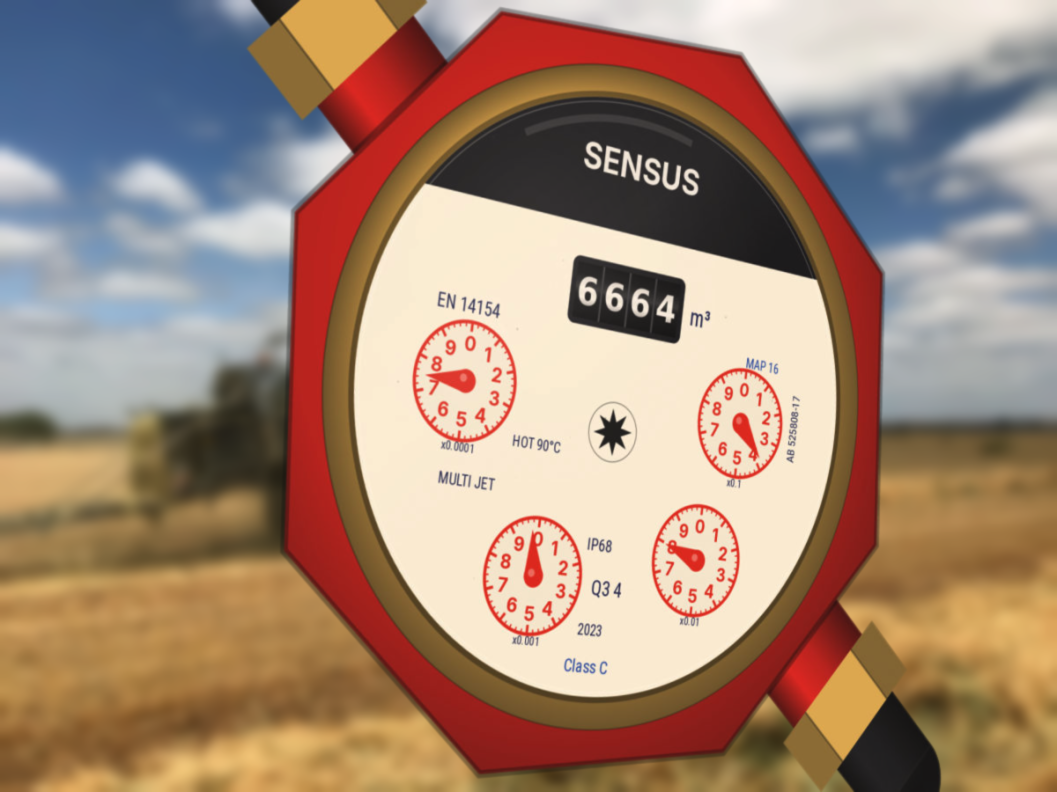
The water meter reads m³ 6664.3797
